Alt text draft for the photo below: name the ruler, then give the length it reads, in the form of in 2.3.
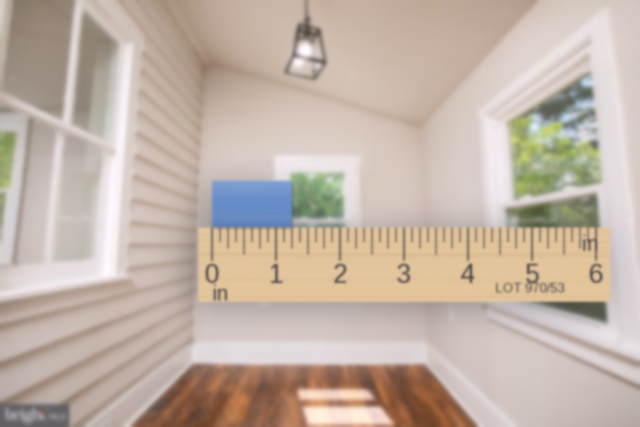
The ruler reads in 1.25
